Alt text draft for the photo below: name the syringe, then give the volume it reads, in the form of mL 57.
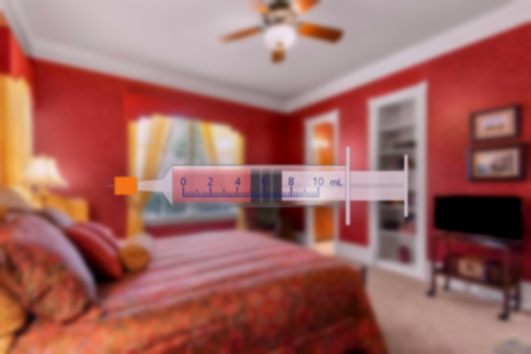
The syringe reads mL 5
